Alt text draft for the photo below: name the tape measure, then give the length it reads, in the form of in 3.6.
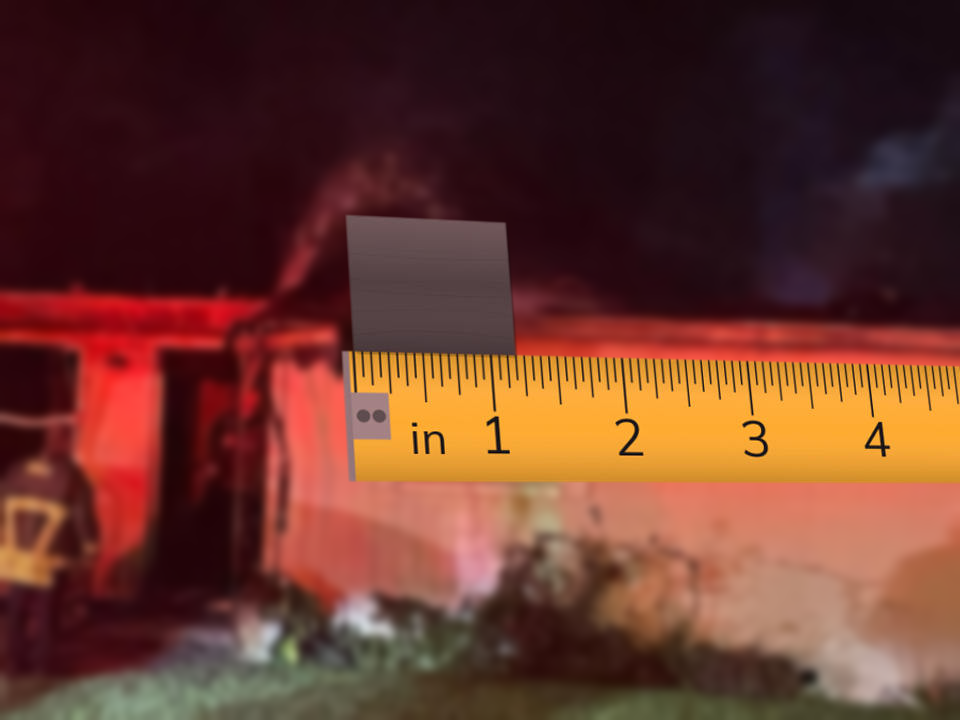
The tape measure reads in 1.1875
